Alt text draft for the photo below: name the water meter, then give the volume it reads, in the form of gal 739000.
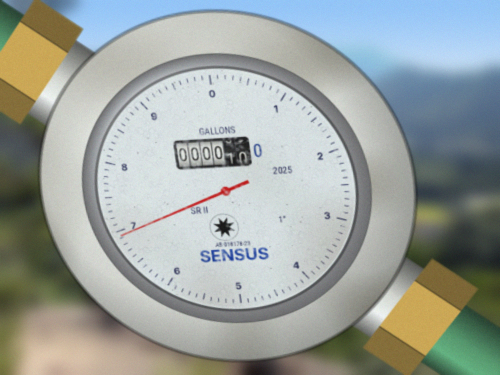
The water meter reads gal 96.9
